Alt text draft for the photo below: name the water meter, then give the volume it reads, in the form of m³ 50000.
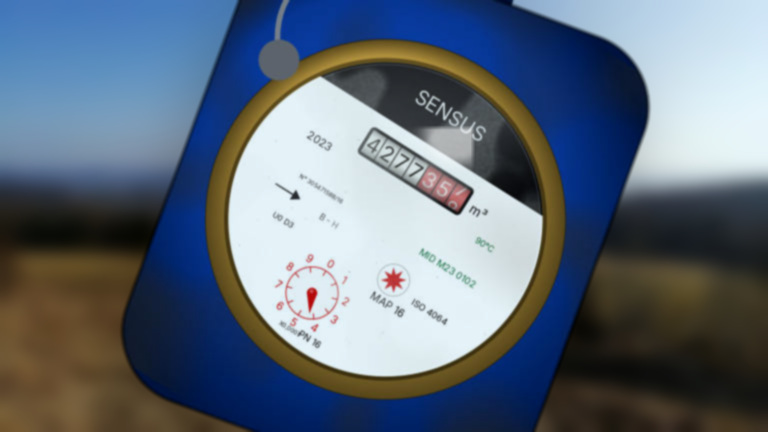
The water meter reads m³ 4277.3574
